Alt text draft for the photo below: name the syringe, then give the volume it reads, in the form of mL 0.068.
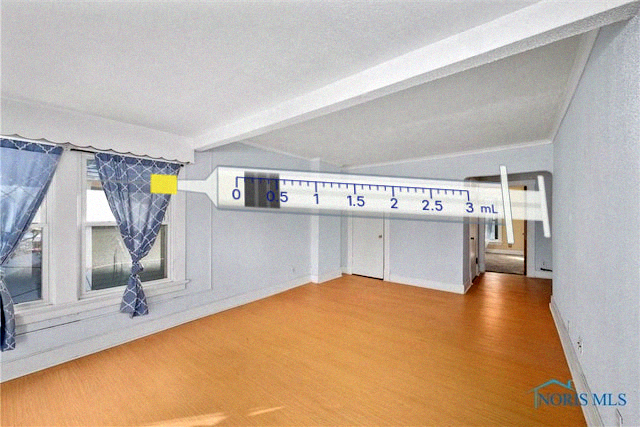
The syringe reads mL 0.1
